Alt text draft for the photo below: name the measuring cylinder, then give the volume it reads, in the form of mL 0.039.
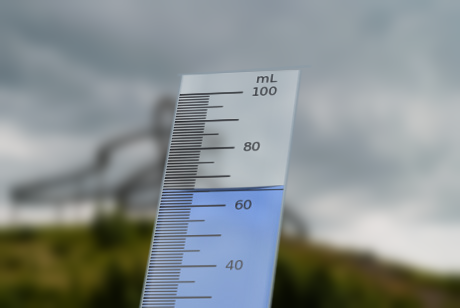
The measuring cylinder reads mL 65
